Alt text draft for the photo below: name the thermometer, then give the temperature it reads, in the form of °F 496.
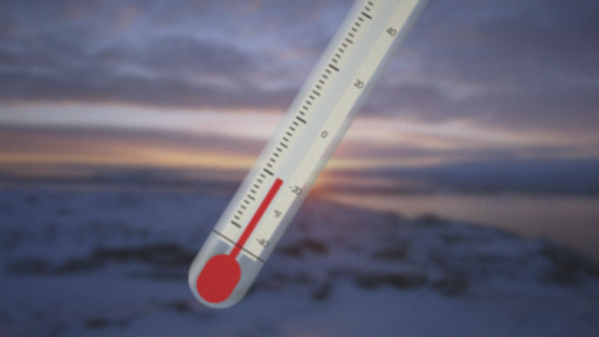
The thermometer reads °F -20
